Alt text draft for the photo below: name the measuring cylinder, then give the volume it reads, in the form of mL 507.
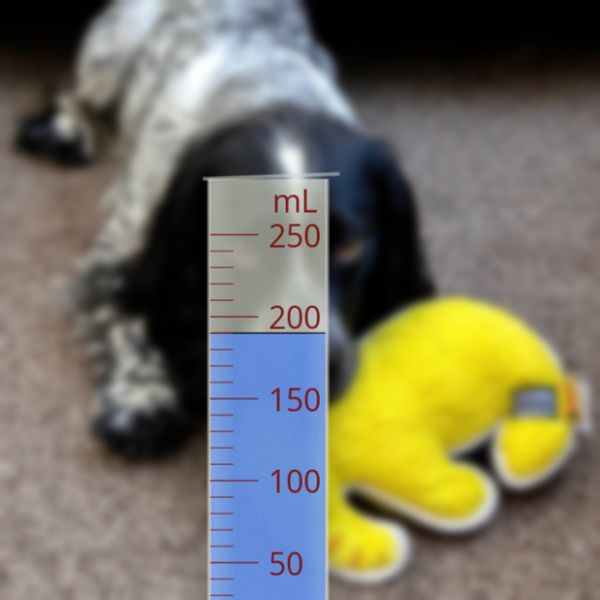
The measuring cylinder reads mL 190
